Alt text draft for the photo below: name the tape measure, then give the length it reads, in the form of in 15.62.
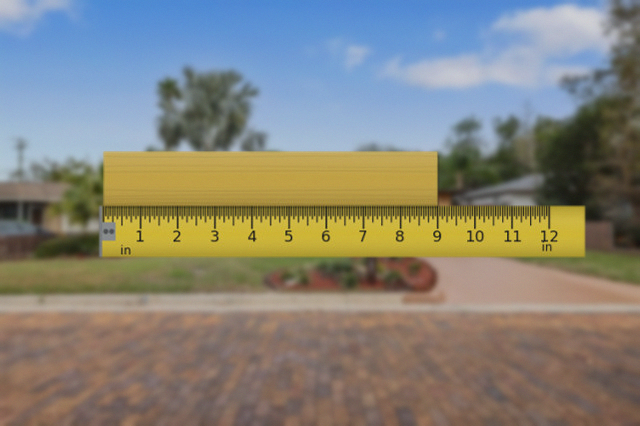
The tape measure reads in 9
